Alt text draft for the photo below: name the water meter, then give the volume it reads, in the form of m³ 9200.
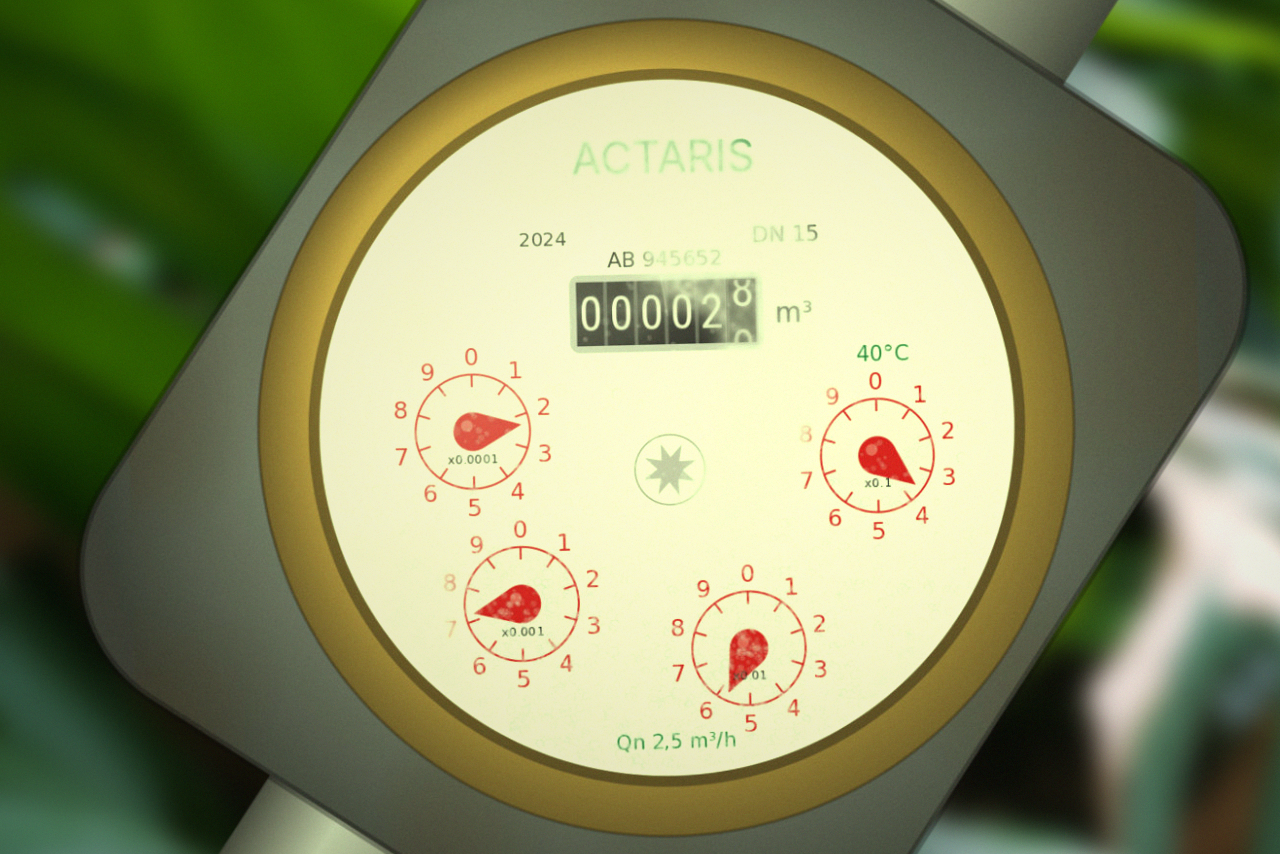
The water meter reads m³ 28.3572
